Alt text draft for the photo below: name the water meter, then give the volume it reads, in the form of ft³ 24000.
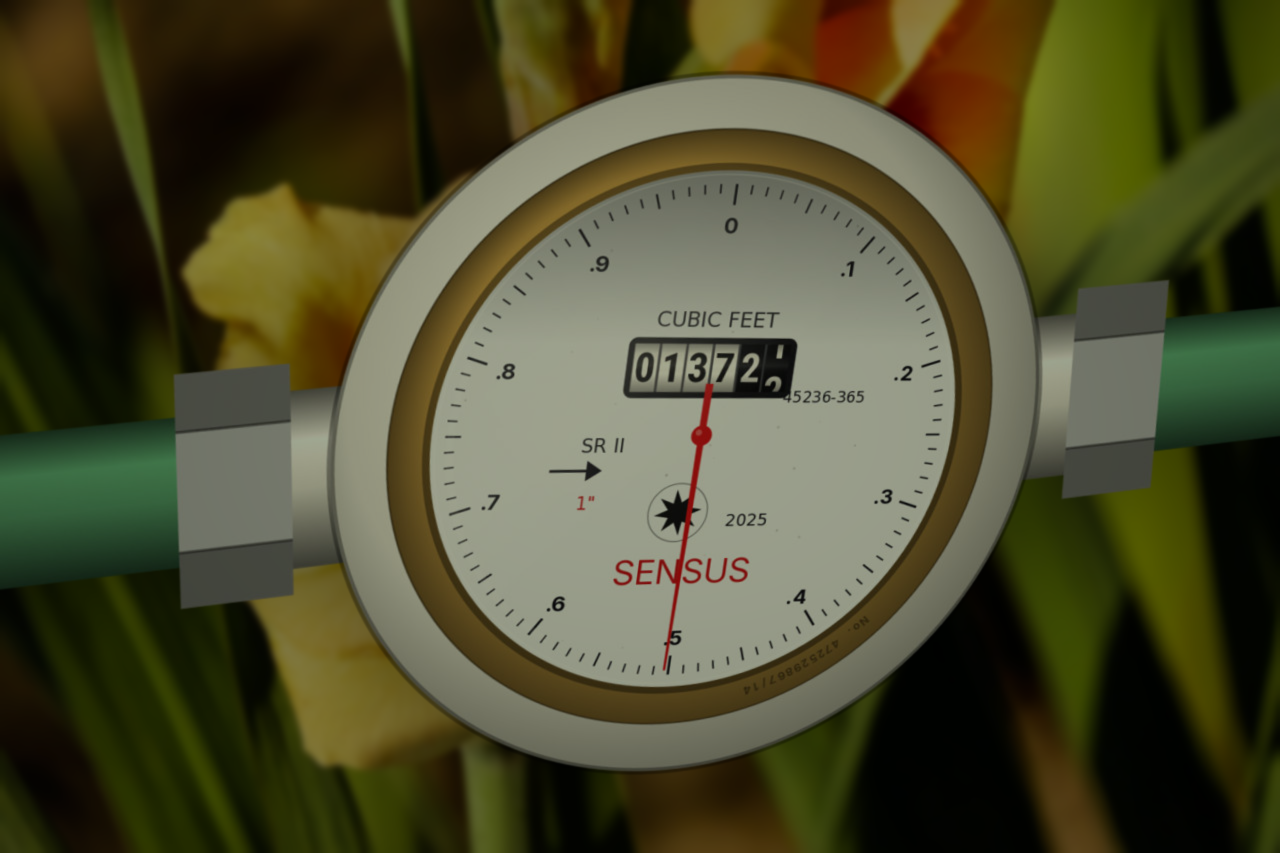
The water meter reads ft³ 13721.50
